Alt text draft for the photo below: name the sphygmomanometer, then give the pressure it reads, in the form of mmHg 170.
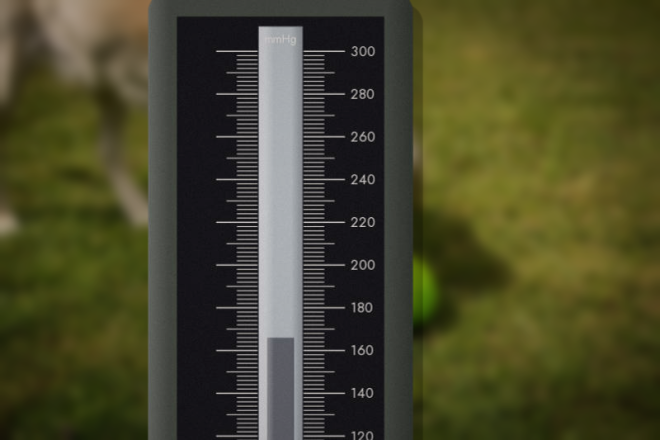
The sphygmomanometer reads mmHg 166
